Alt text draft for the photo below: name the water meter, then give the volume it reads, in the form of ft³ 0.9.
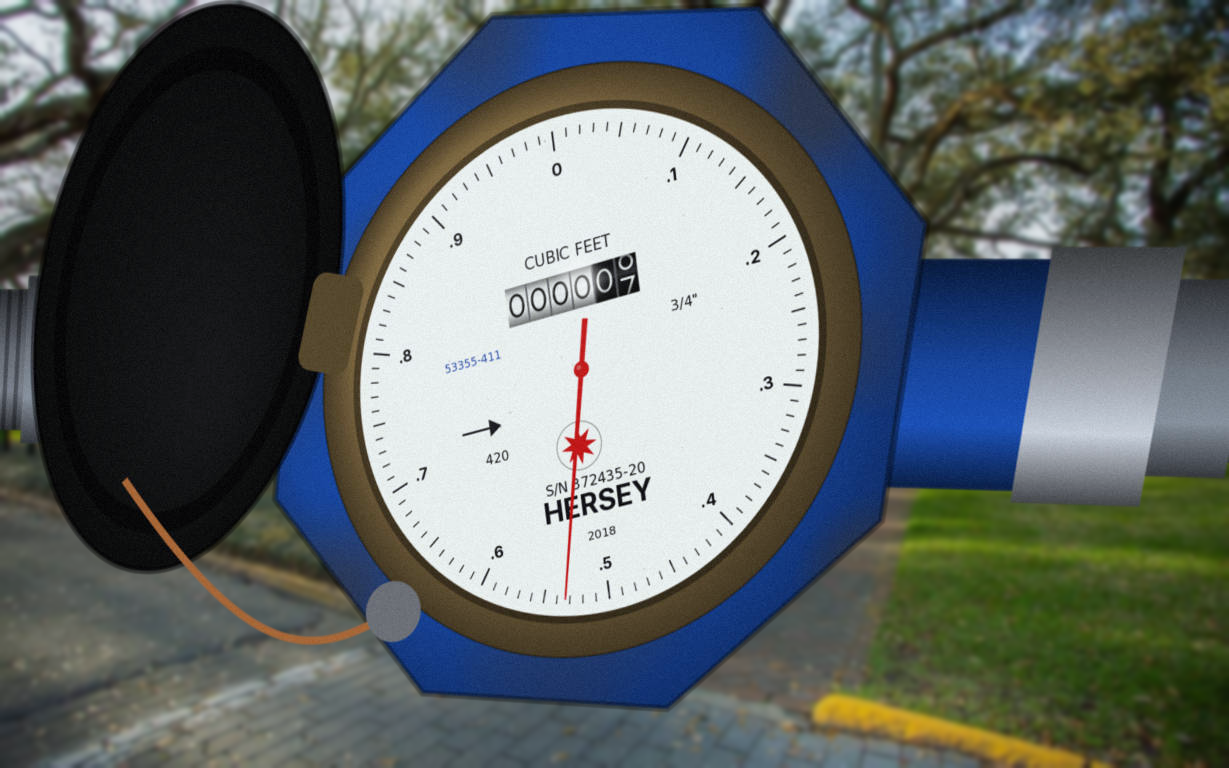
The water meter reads ft³ 6.53
